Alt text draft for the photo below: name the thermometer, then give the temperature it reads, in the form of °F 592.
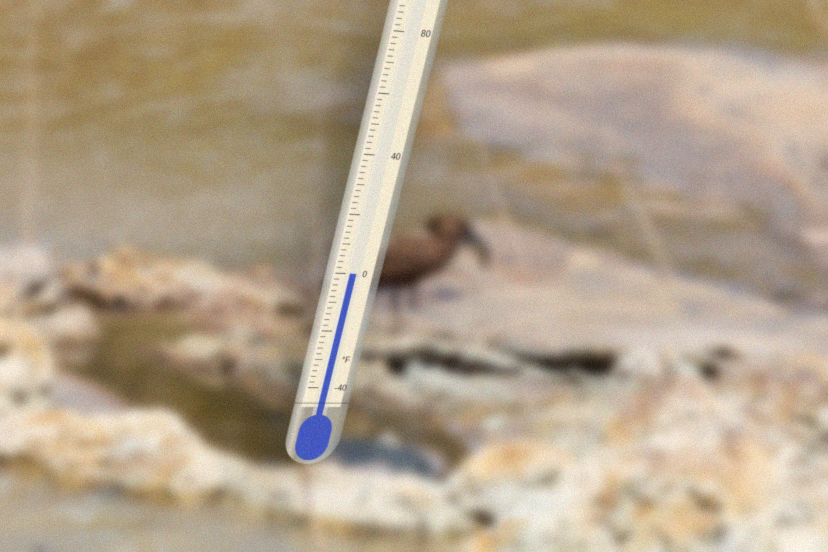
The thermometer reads °F 0
